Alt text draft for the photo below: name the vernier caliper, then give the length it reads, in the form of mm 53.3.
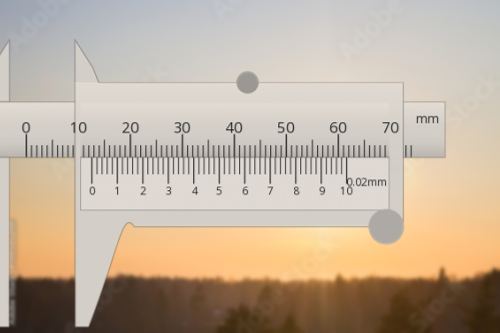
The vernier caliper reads mm 12.6
